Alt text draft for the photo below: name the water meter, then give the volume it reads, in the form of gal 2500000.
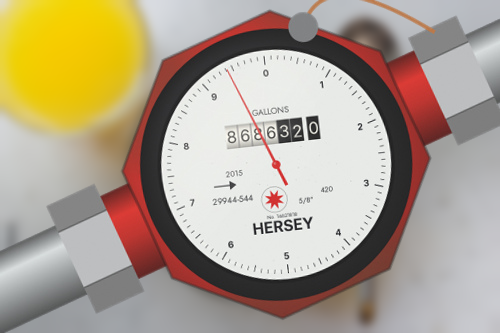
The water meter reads gal 8686319.4
